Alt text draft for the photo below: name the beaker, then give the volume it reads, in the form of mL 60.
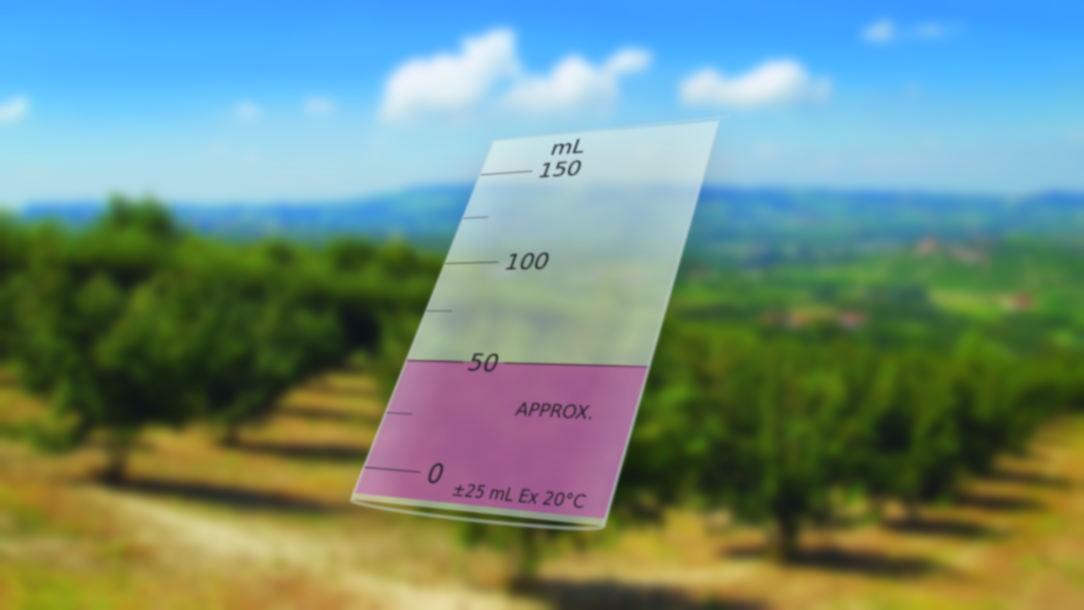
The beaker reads mL 50
